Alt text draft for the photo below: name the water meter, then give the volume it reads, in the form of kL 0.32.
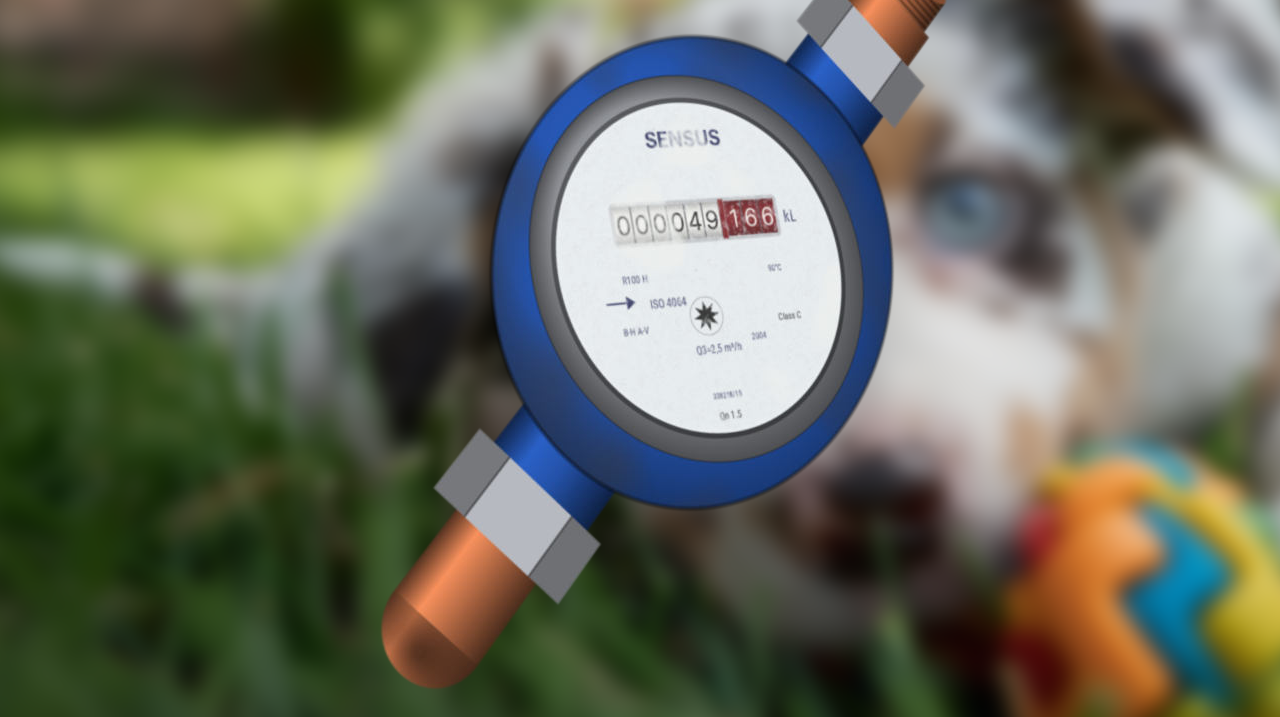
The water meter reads kL 49.166
